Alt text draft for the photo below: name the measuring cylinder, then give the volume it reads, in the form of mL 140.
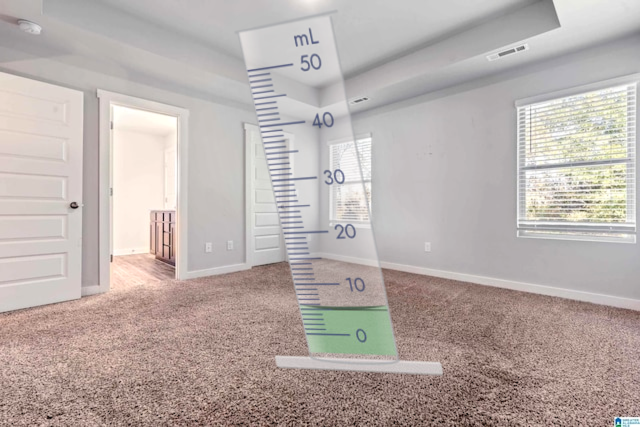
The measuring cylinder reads mL 5
